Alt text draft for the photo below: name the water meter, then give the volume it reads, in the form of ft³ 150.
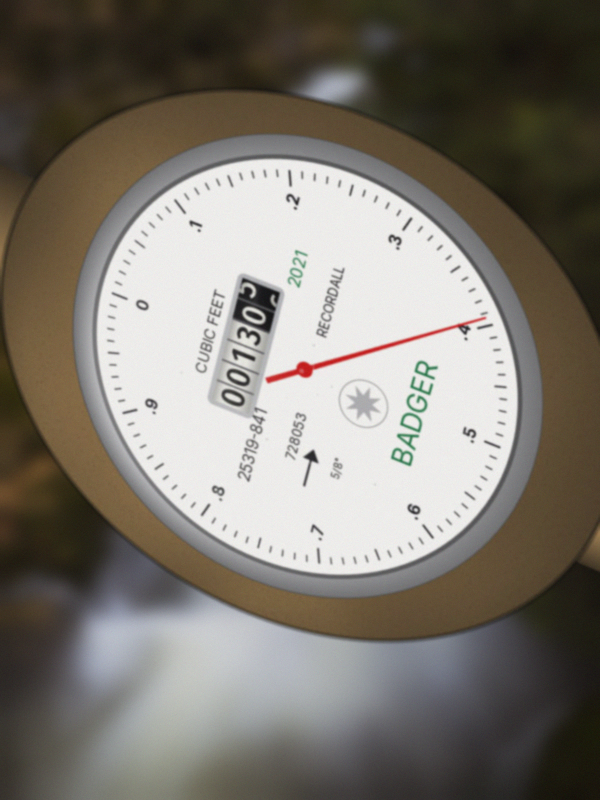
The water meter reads ft³ 1305.39
